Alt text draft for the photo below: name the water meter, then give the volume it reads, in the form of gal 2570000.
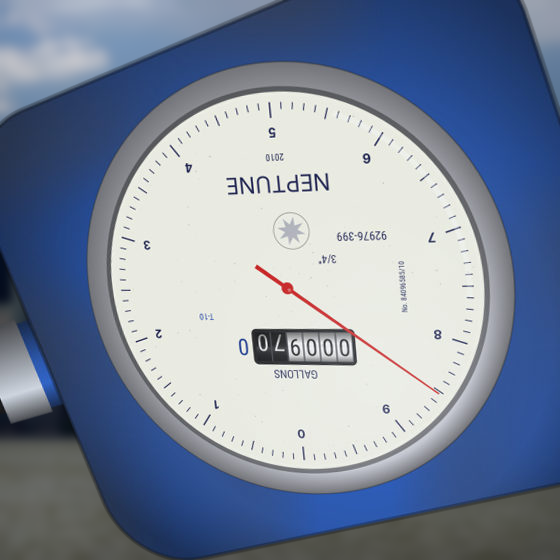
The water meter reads gal 9698.5
